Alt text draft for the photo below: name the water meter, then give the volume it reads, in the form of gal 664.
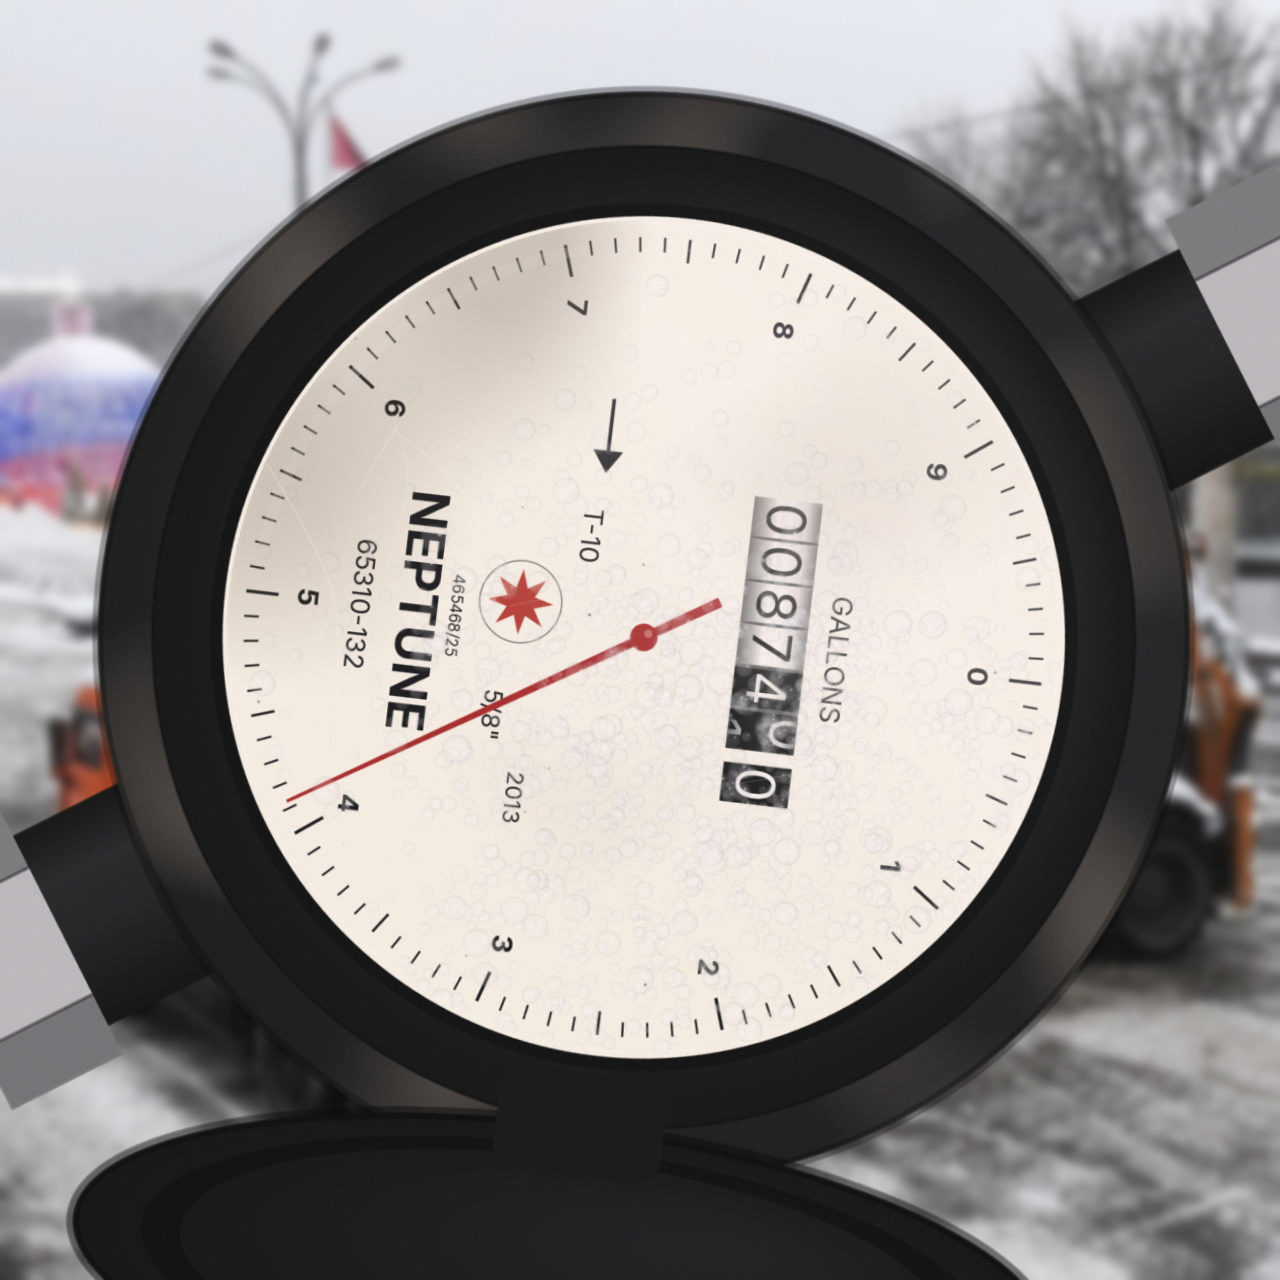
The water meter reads gal 87404.1
